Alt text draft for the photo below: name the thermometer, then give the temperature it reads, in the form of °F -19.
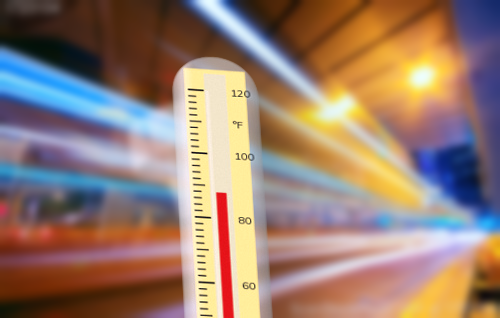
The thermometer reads °F 88
